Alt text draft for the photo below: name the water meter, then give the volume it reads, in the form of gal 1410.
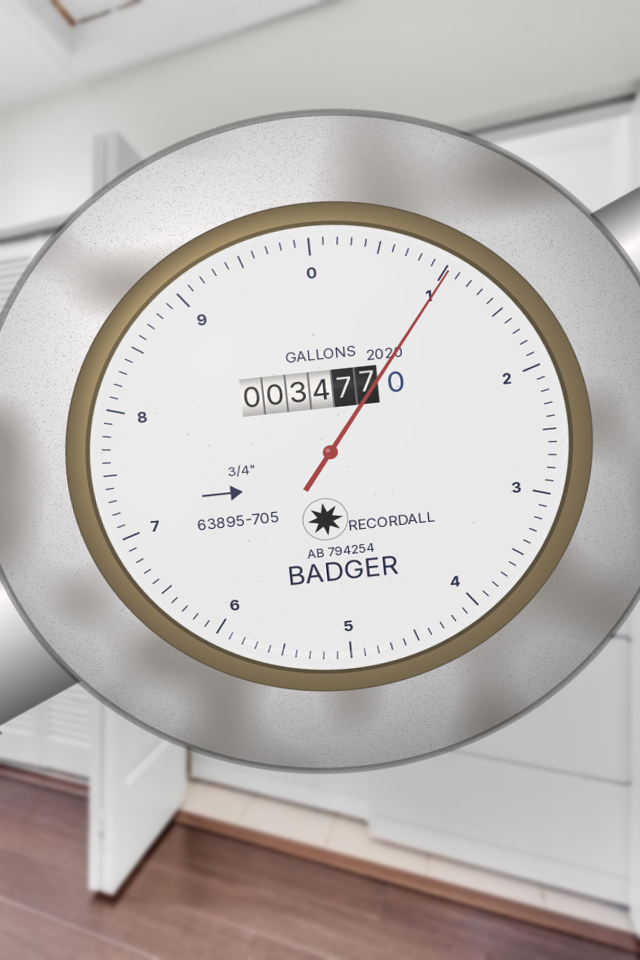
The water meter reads gal 34771.0
